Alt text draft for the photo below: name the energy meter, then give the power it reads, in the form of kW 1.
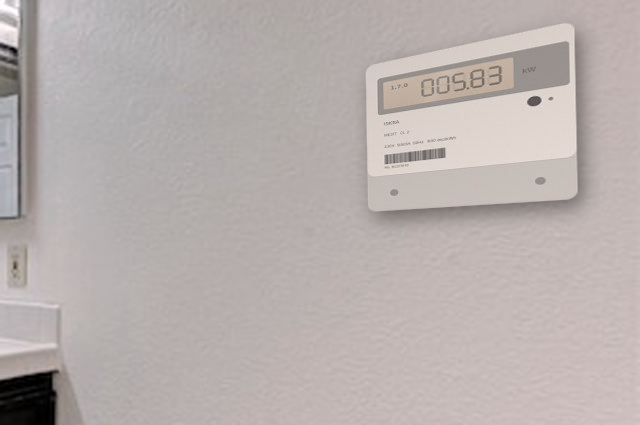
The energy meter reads kW 5.83
